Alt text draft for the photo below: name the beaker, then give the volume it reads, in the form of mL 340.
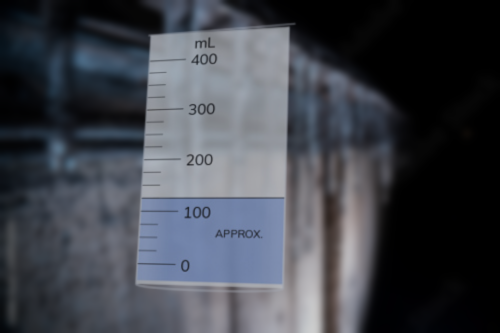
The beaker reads mL 125
